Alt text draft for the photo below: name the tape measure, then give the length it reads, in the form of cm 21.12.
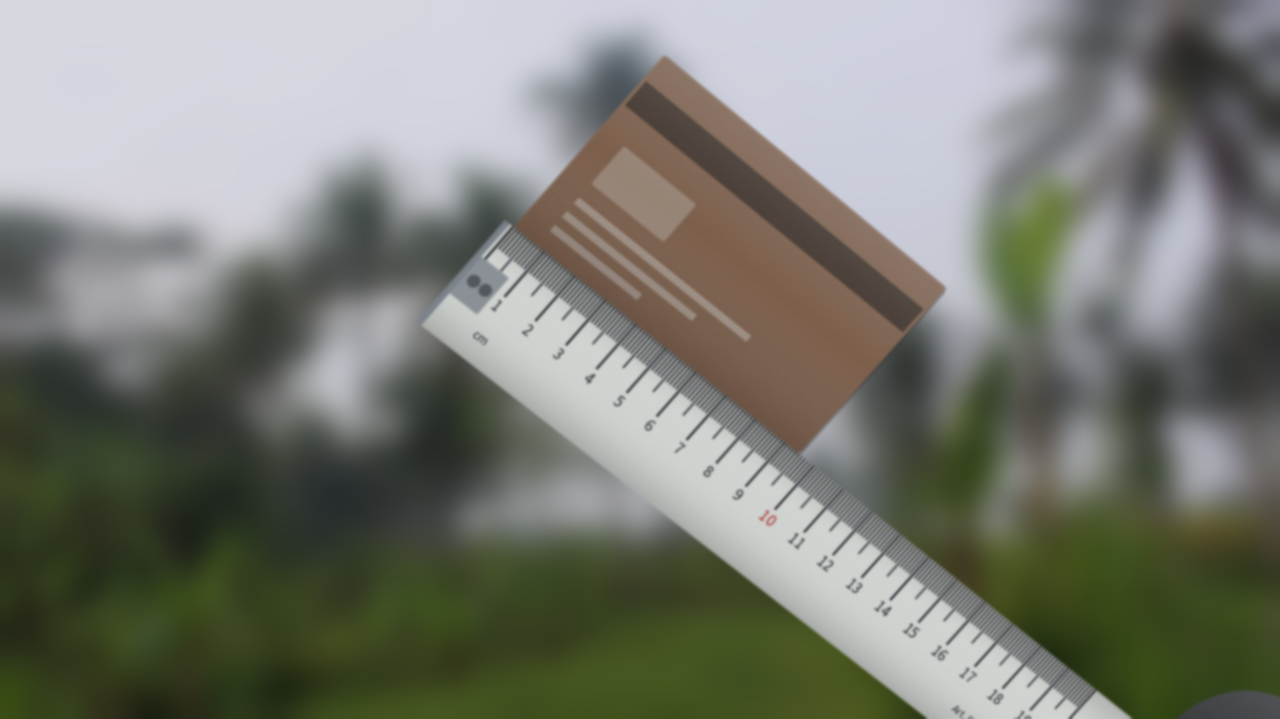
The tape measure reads cm 9.5
